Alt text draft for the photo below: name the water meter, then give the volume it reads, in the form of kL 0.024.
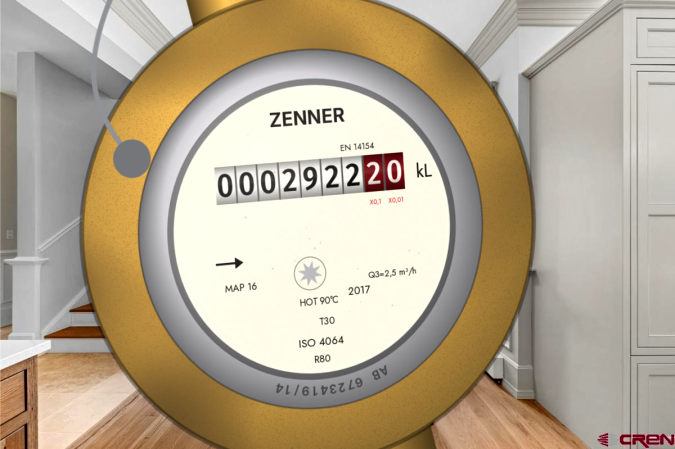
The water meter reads kL 2922.20
